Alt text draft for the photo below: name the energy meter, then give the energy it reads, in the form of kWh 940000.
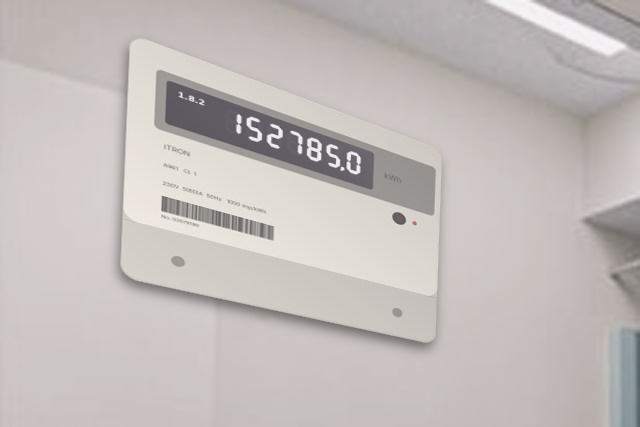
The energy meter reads kWh 152785.0
